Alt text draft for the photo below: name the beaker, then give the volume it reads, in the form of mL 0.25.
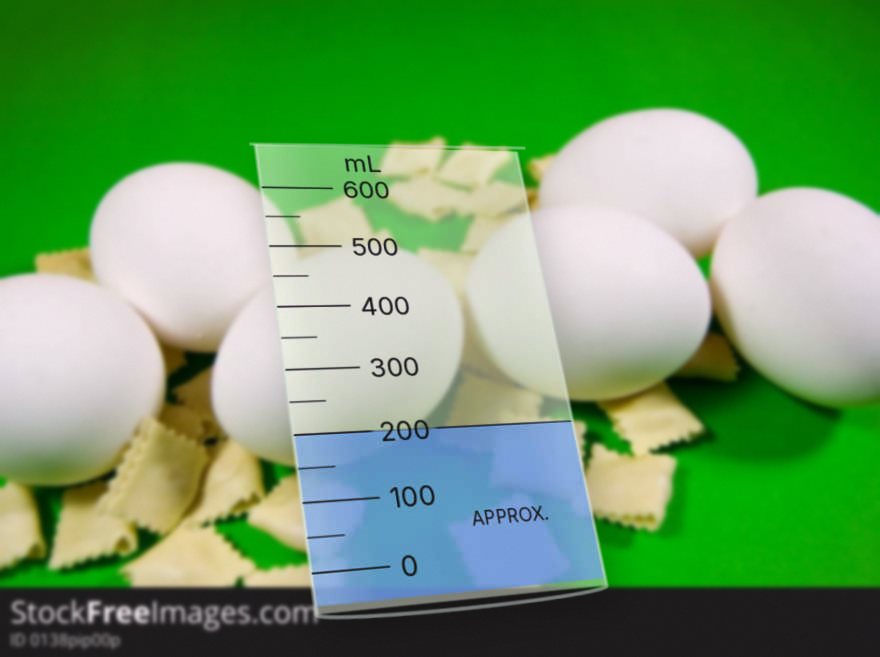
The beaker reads mL 200
